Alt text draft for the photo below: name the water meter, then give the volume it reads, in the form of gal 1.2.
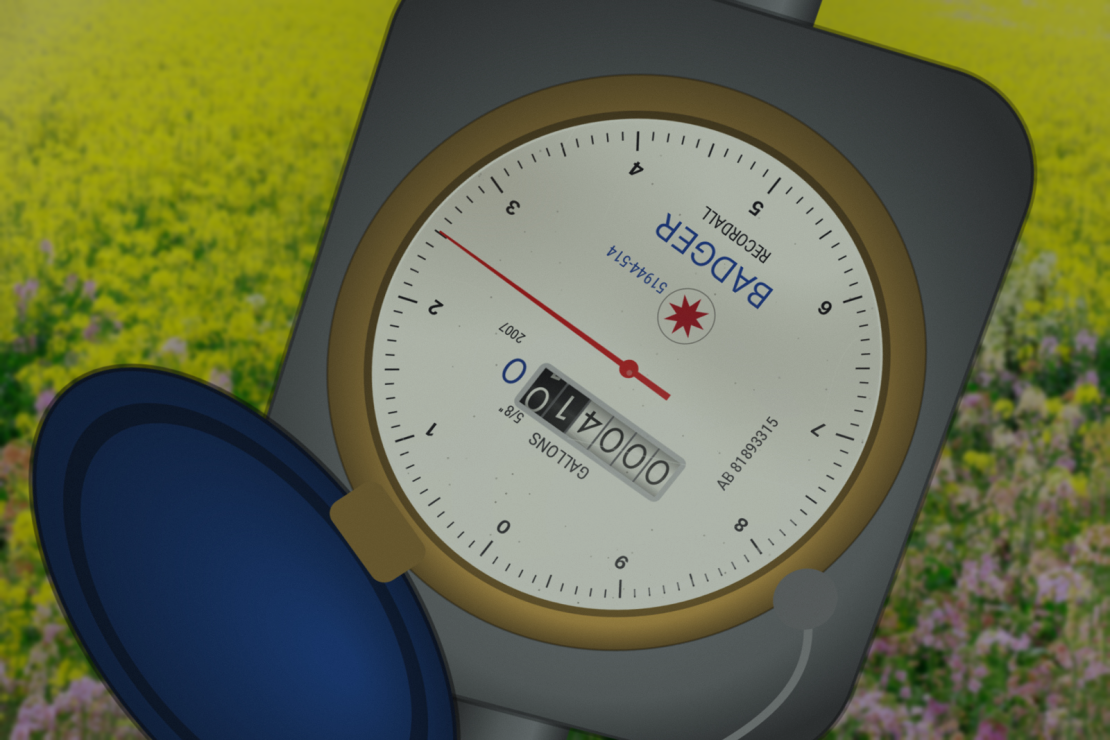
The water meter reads gal 4102.5
